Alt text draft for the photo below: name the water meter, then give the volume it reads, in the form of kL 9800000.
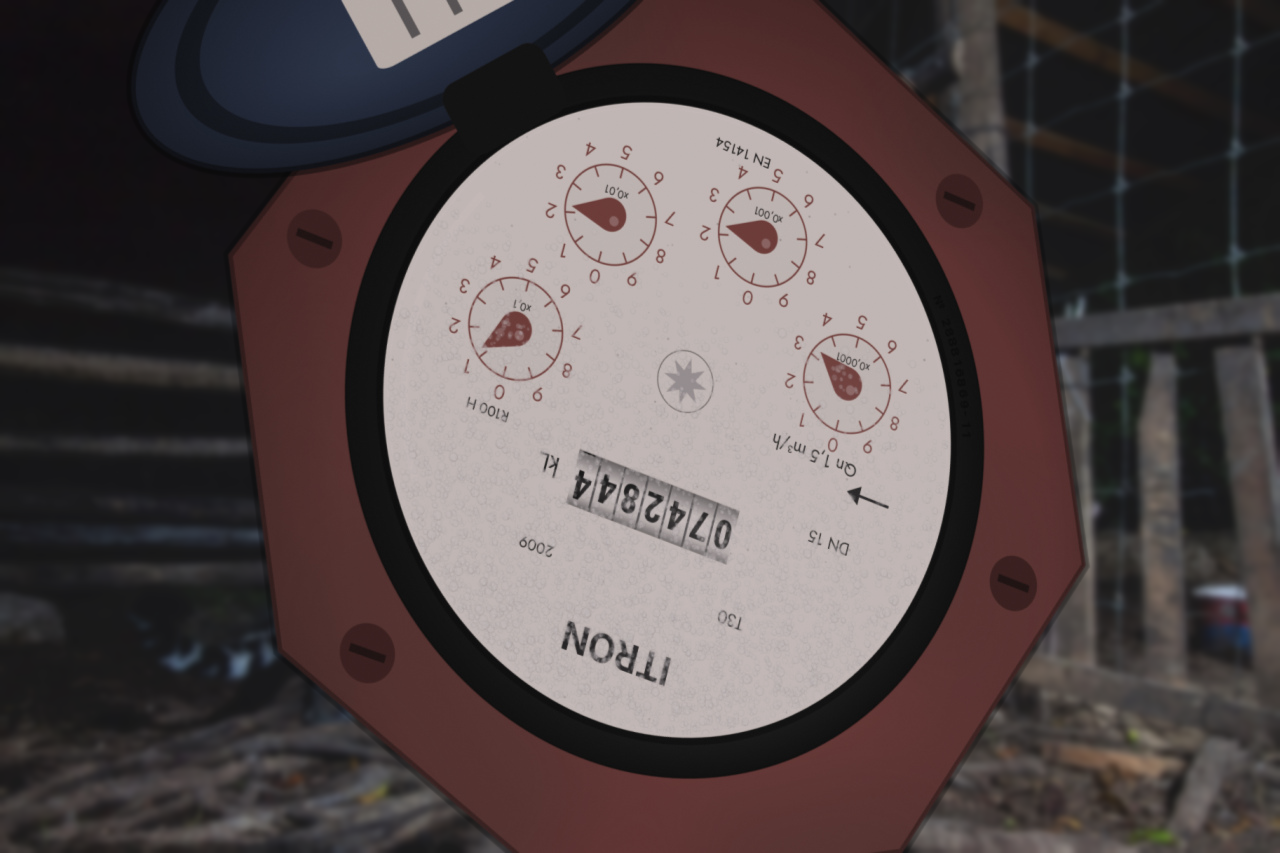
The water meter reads kL 742844.1223
